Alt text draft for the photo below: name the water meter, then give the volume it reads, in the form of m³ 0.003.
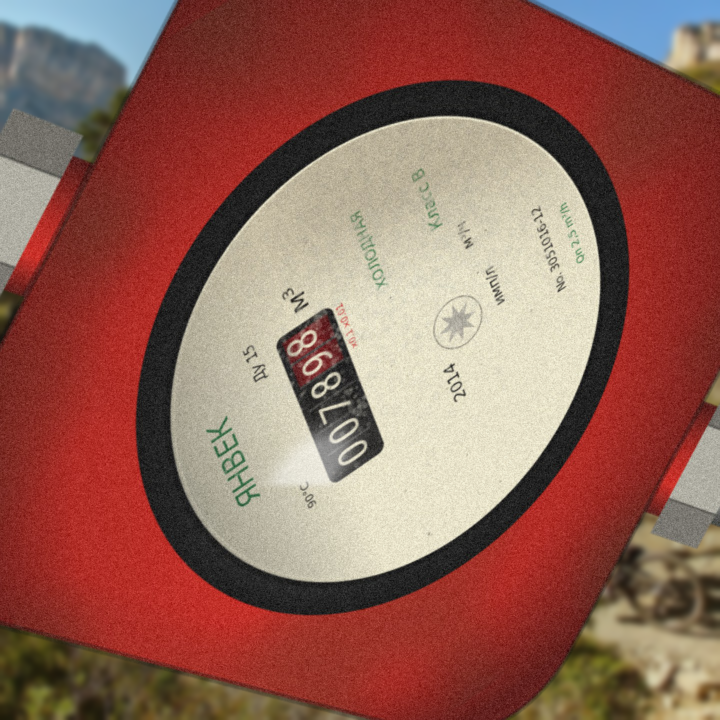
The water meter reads m³ 78.98
